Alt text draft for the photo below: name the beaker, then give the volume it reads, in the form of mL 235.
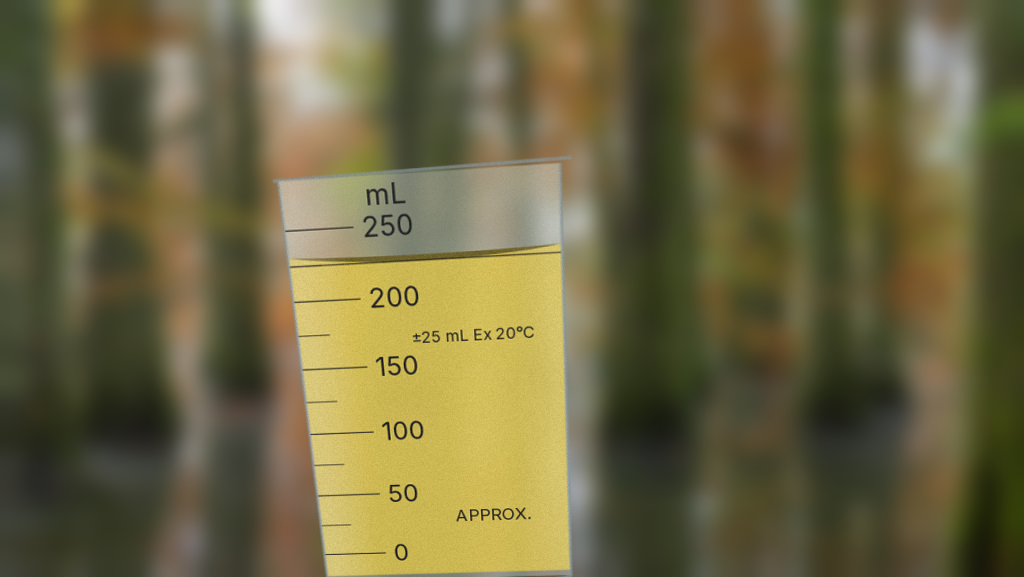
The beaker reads mL 225
